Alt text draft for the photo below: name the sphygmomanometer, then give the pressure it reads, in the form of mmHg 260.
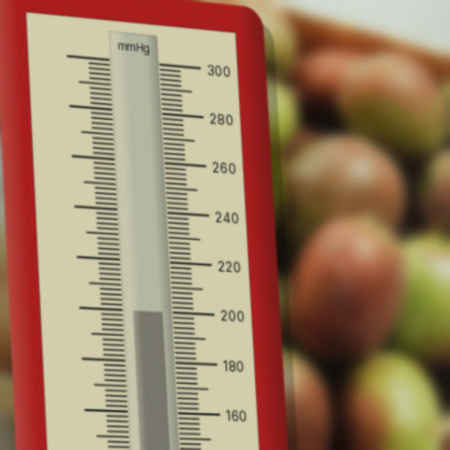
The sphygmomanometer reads mmHg 200
